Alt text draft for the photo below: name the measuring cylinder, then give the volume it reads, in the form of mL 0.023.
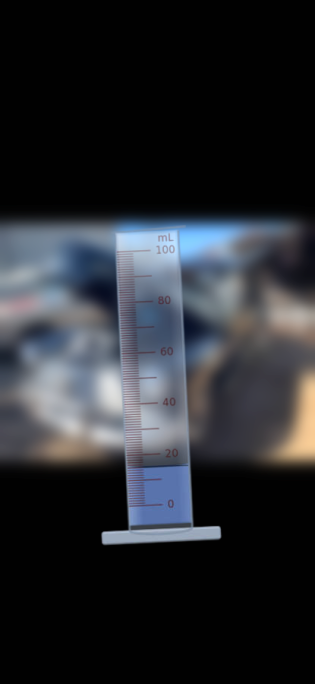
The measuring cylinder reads mL 15
